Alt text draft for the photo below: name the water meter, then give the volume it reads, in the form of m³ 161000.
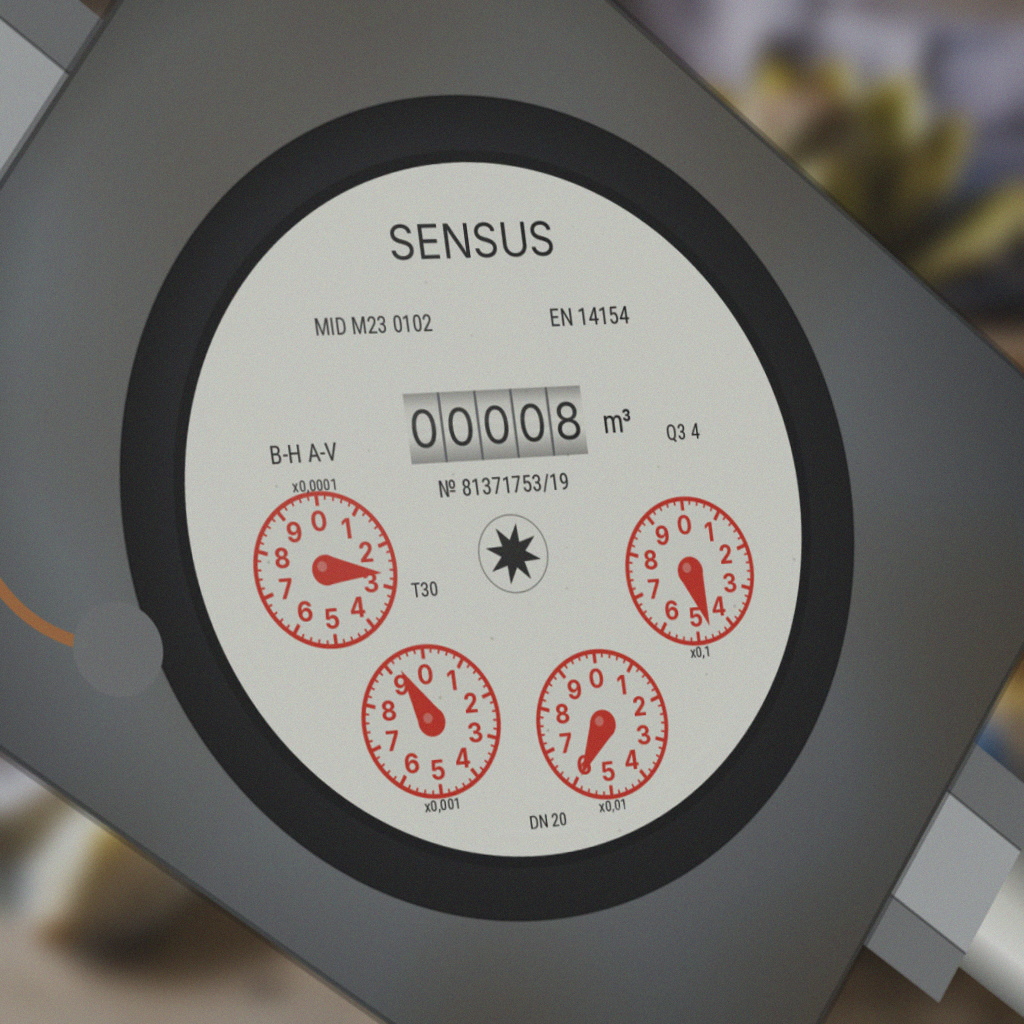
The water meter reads m³ 8.4592
